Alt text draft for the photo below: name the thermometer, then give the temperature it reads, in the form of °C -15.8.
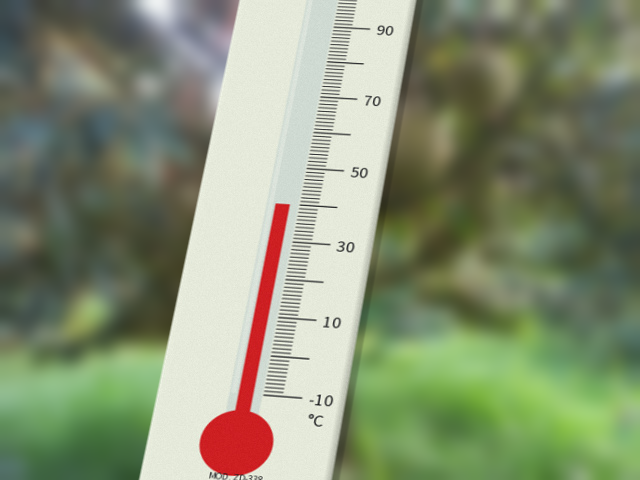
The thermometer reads °C 40
